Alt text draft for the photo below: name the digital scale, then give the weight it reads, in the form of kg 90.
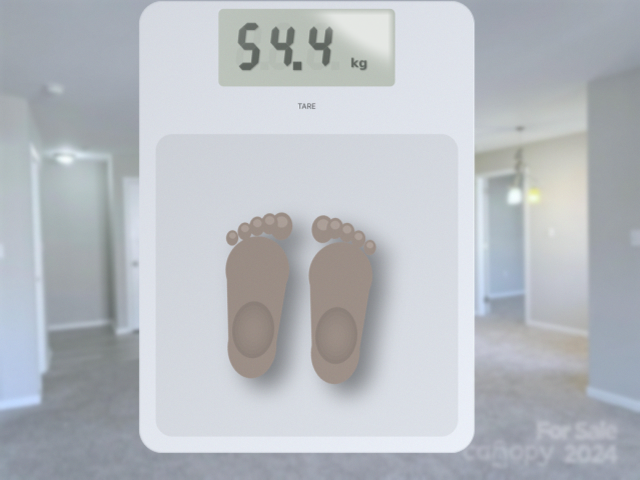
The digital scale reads kg 54.4
